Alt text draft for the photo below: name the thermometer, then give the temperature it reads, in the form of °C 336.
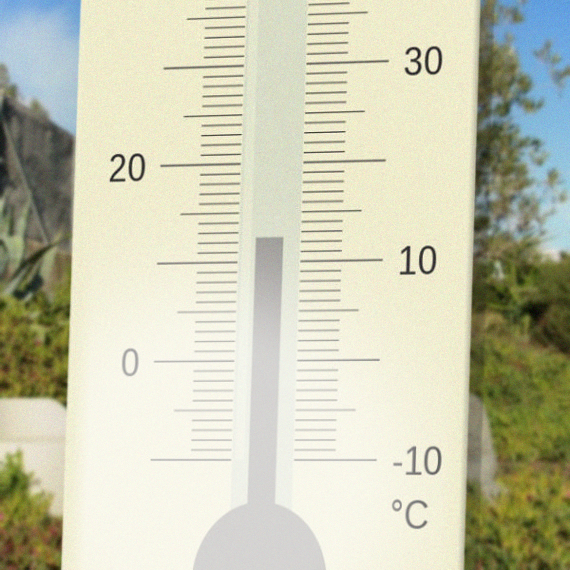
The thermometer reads °C 12.5
